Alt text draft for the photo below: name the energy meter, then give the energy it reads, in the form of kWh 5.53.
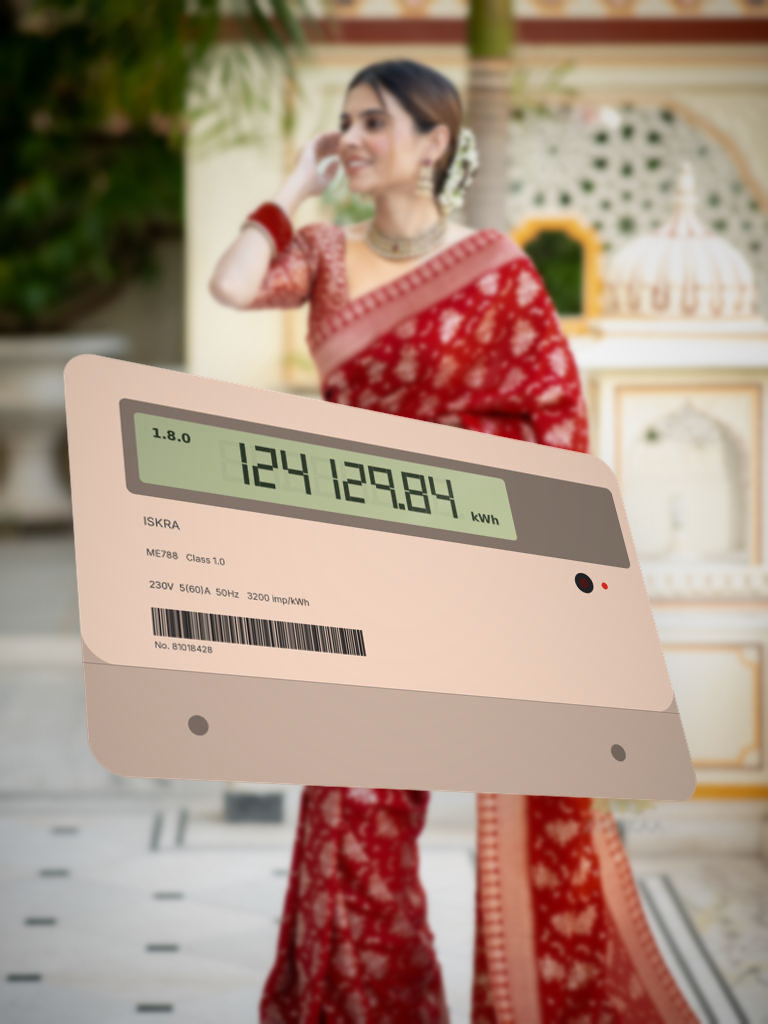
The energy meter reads kWh 124129.84
